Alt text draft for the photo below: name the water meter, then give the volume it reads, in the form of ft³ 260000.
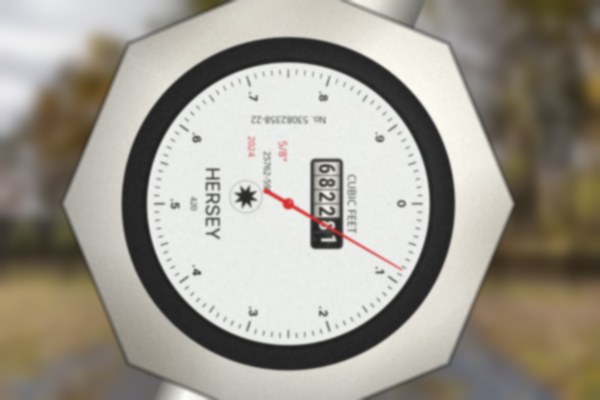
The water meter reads ft³ 682281.08
